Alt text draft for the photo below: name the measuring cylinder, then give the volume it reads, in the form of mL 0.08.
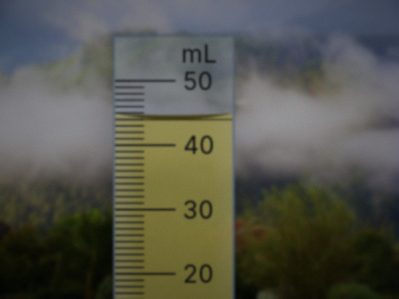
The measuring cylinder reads mL 44
